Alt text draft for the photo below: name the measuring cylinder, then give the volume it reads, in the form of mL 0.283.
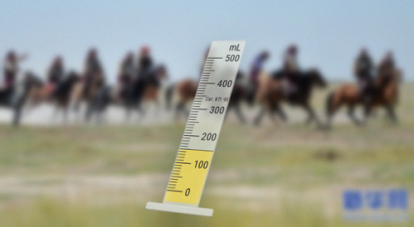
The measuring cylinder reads mL 150
